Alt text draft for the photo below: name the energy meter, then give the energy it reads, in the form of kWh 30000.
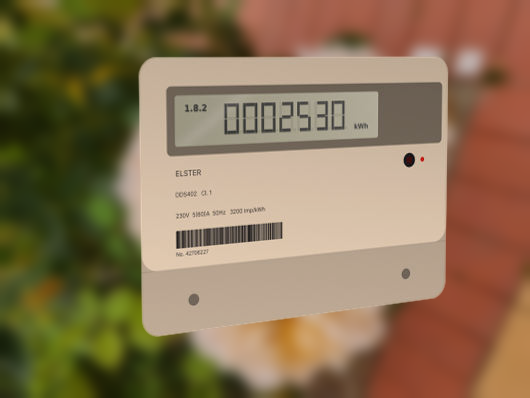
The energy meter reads kWh 2530
